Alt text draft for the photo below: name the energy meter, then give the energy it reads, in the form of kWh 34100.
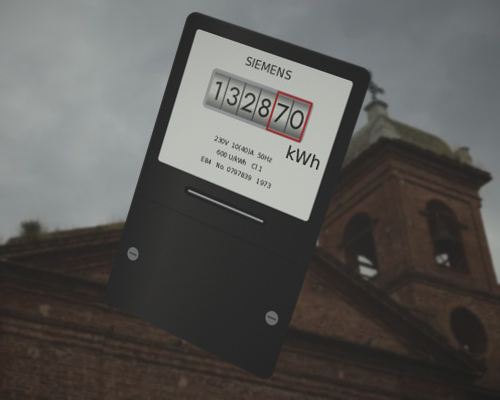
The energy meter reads kWh 1328.70
